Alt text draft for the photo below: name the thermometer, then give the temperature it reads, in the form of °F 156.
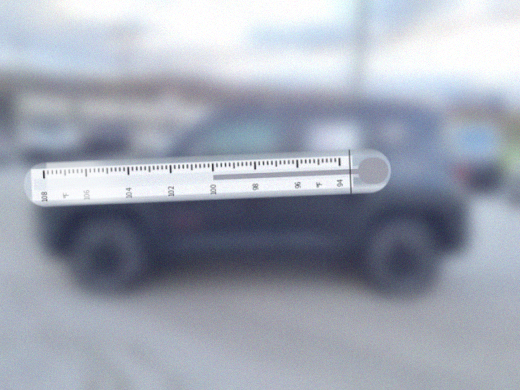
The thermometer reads °F 100
